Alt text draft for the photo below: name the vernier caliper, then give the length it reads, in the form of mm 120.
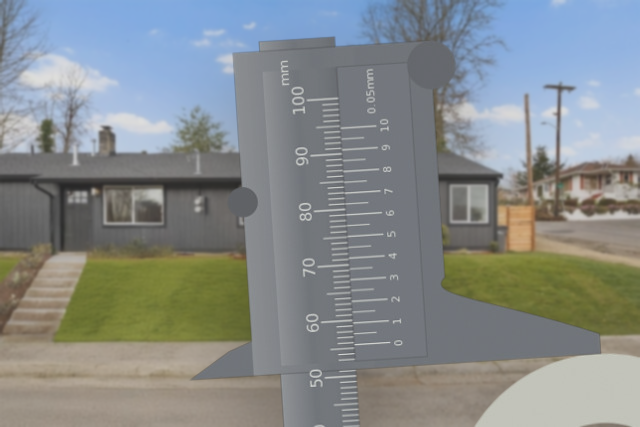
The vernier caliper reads mm 55.6
